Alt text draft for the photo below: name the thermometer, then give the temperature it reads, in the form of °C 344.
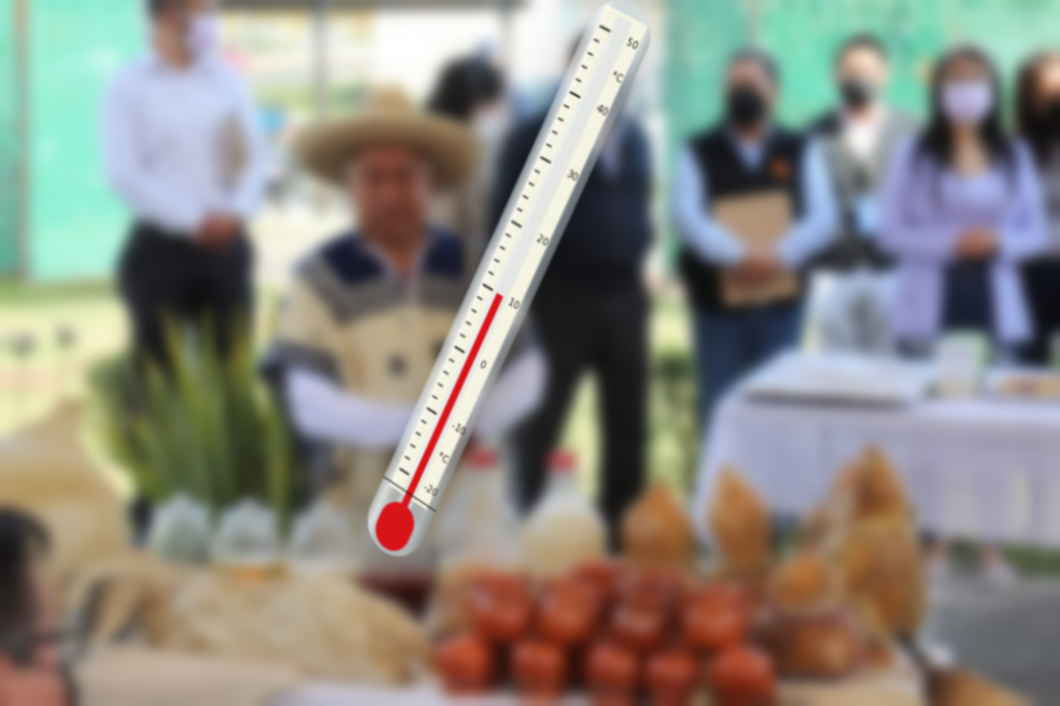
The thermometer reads °C 10
